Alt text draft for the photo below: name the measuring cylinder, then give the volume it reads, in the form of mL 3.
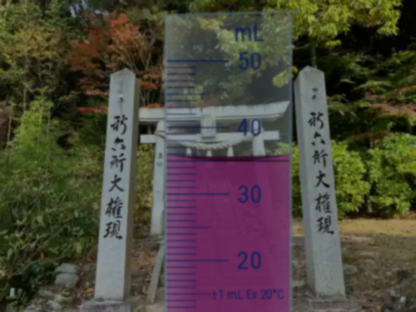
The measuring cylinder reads mL 35
